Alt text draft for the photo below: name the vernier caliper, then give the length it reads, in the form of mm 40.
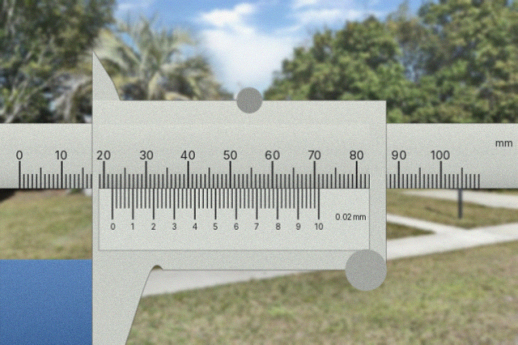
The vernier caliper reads mm 22.0
